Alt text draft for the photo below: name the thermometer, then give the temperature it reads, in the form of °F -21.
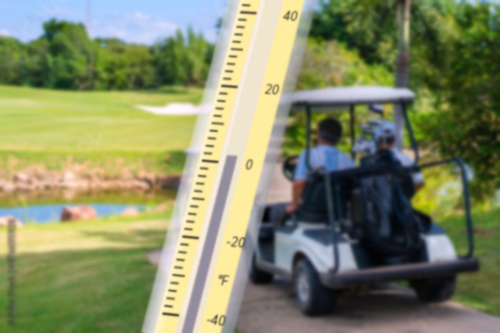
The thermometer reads °F 2
